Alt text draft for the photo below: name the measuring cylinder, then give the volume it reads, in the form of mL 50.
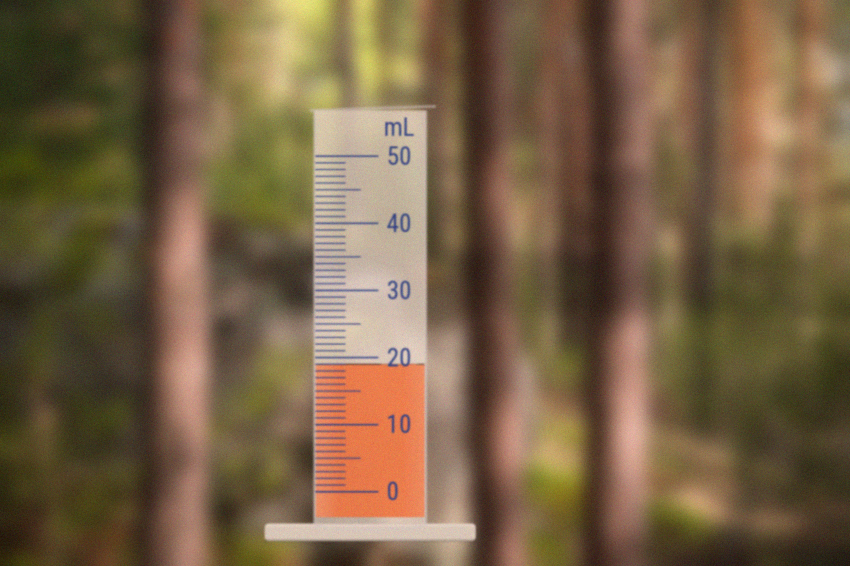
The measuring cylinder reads mL 19
